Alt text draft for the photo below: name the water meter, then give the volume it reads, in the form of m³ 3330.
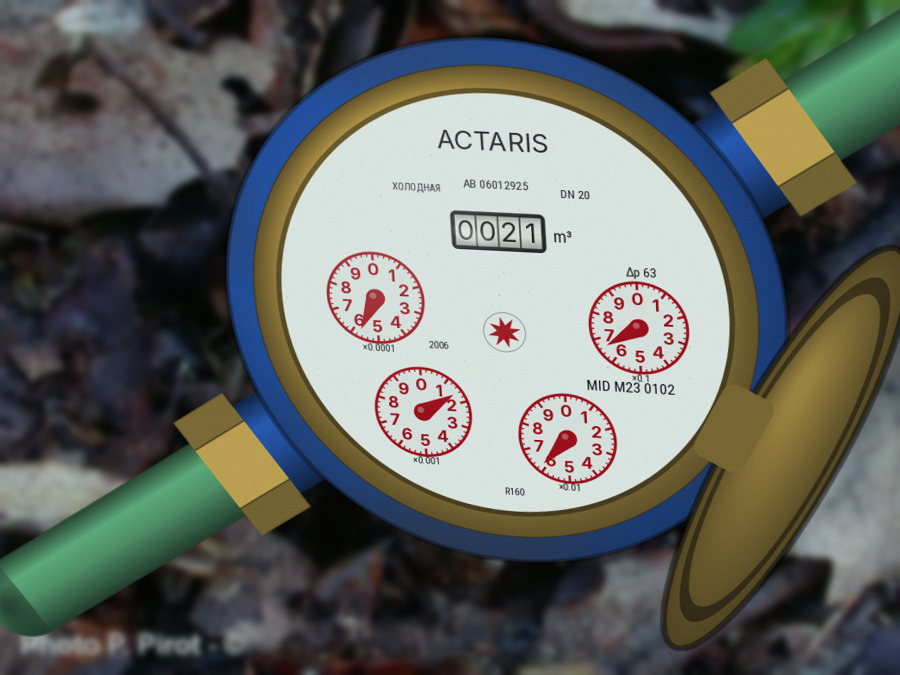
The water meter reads m³ 21.6615
